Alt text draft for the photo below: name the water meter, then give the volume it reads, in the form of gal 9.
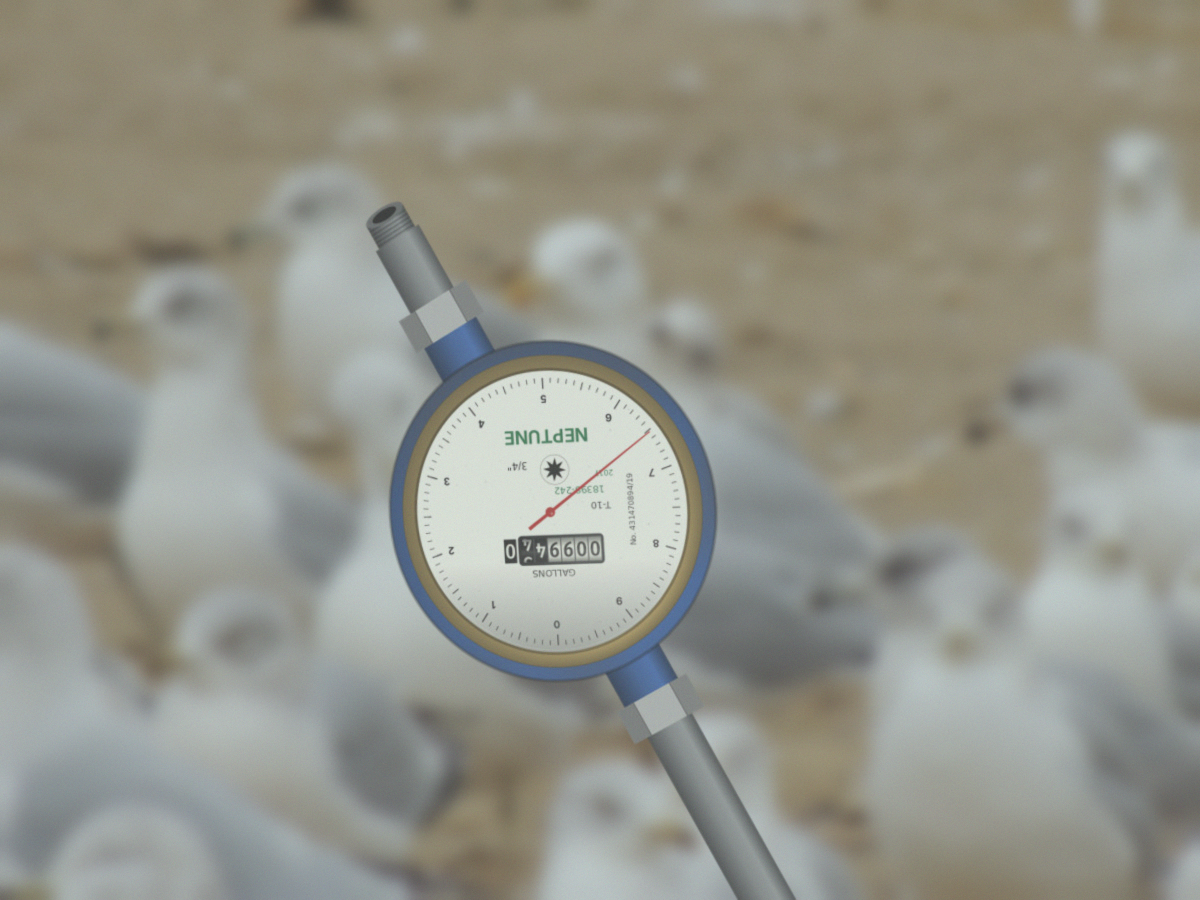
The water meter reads gal 99436.5
